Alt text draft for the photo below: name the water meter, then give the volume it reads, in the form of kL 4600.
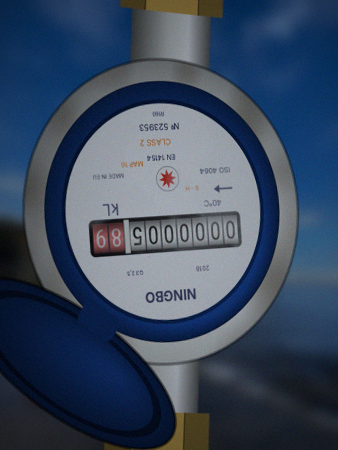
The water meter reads kL 5.89
